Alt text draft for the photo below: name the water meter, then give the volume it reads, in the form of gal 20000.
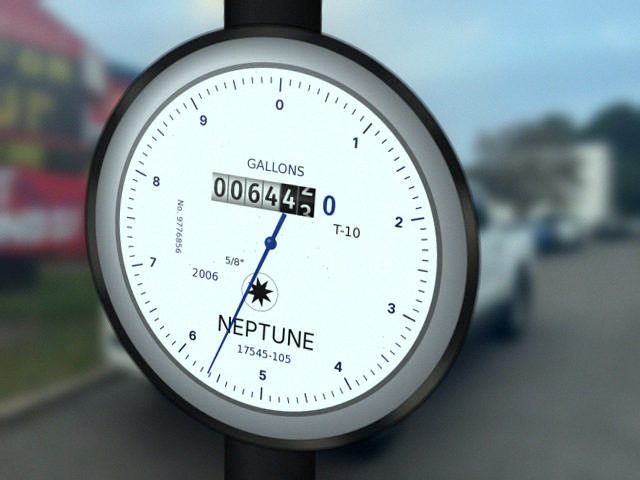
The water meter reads gal 64425.6
